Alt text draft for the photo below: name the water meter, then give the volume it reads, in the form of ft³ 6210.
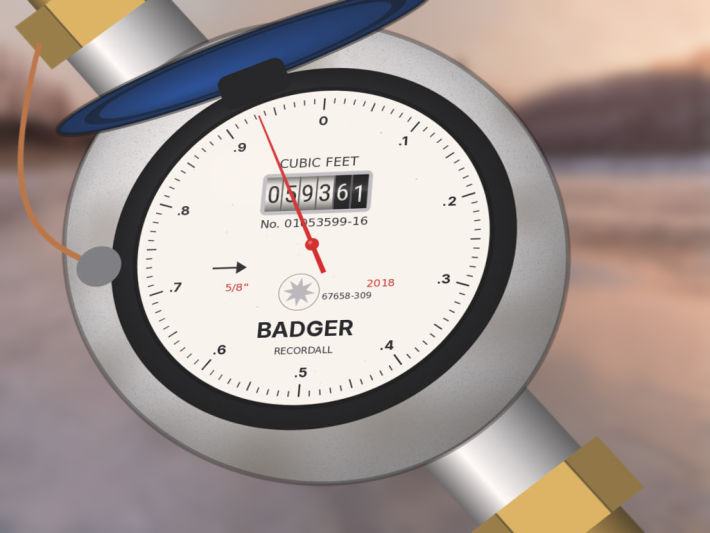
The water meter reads ft³ 59360.93
